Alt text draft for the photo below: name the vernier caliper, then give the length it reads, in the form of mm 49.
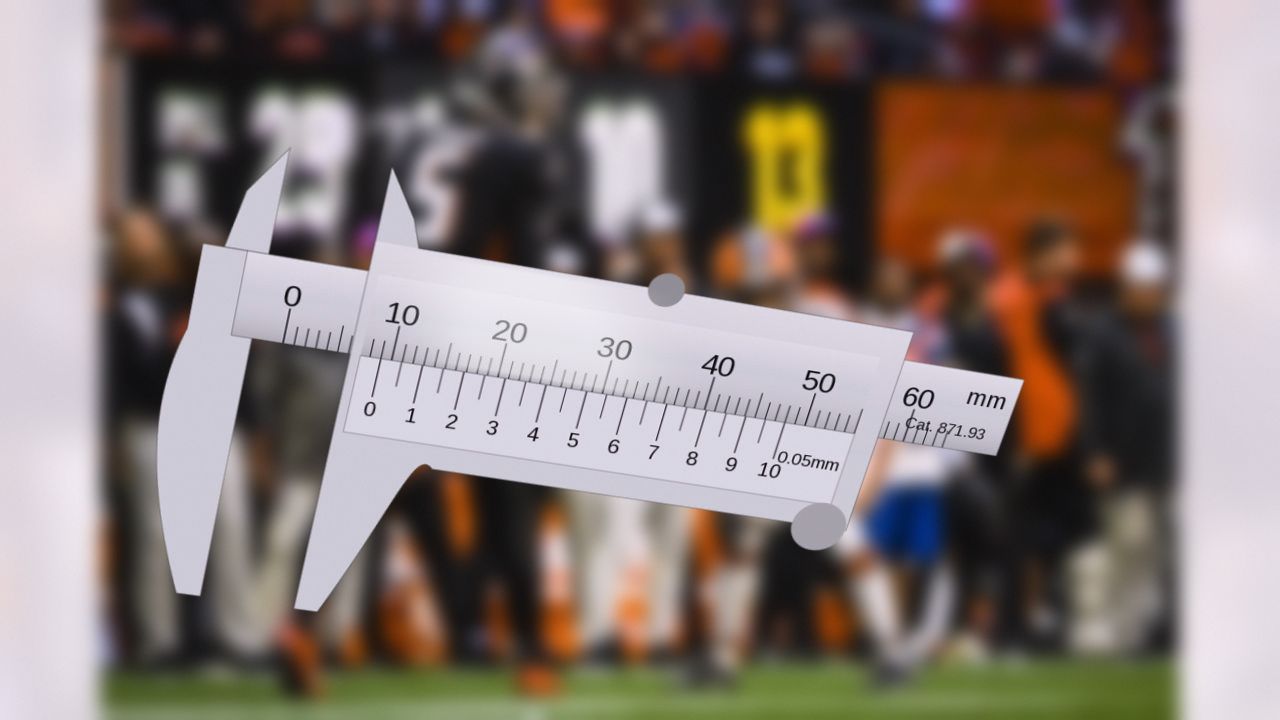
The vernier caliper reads mm 9.0
